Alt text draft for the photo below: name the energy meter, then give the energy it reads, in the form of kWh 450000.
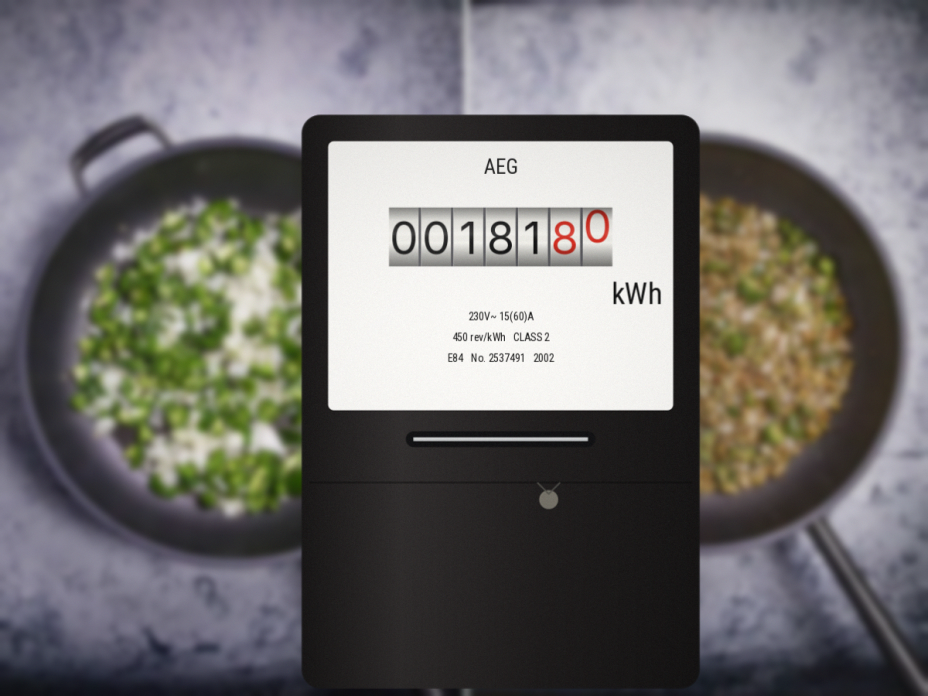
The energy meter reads kWh 181.80
